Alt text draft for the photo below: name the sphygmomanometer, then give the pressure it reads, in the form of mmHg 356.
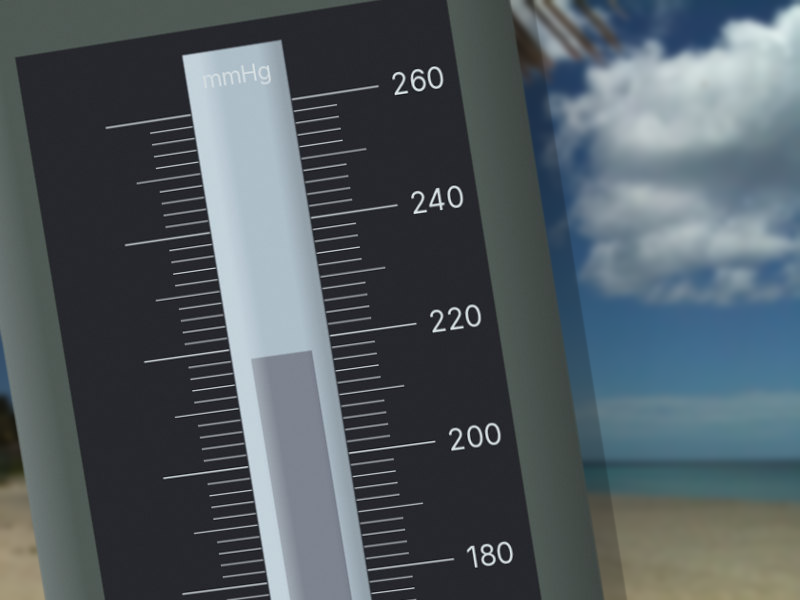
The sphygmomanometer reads mmHg 218
